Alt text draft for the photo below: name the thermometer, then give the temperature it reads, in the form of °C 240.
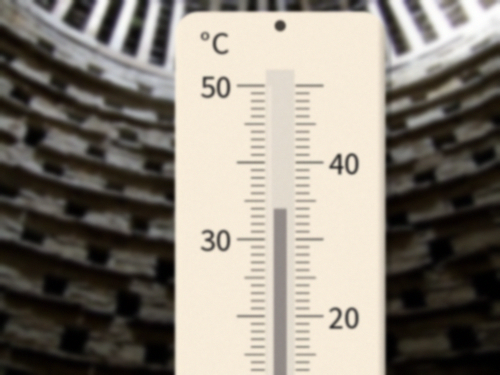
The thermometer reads °C 34
